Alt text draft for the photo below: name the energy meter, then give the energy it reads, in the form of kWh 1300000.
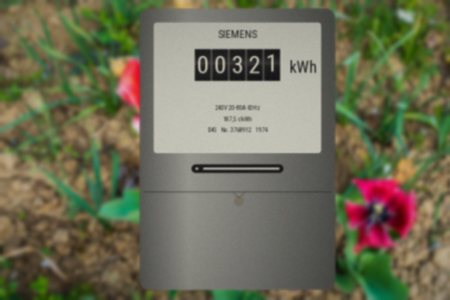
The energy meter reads kWh 321
